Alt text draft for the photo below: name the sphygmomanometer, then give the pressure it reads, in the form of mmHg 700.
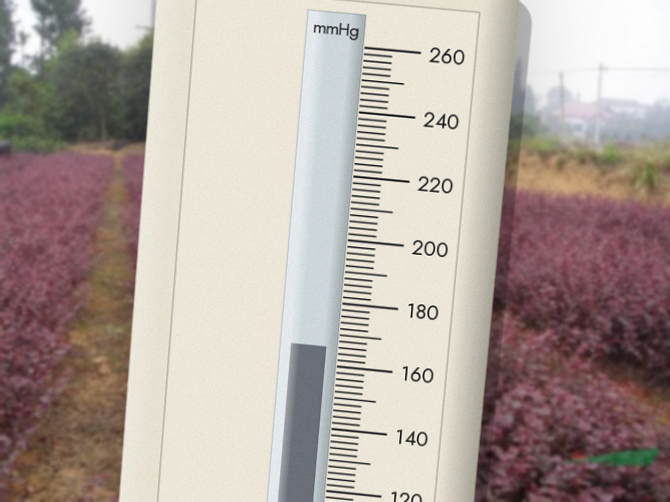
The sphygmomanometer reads mmHg 166
